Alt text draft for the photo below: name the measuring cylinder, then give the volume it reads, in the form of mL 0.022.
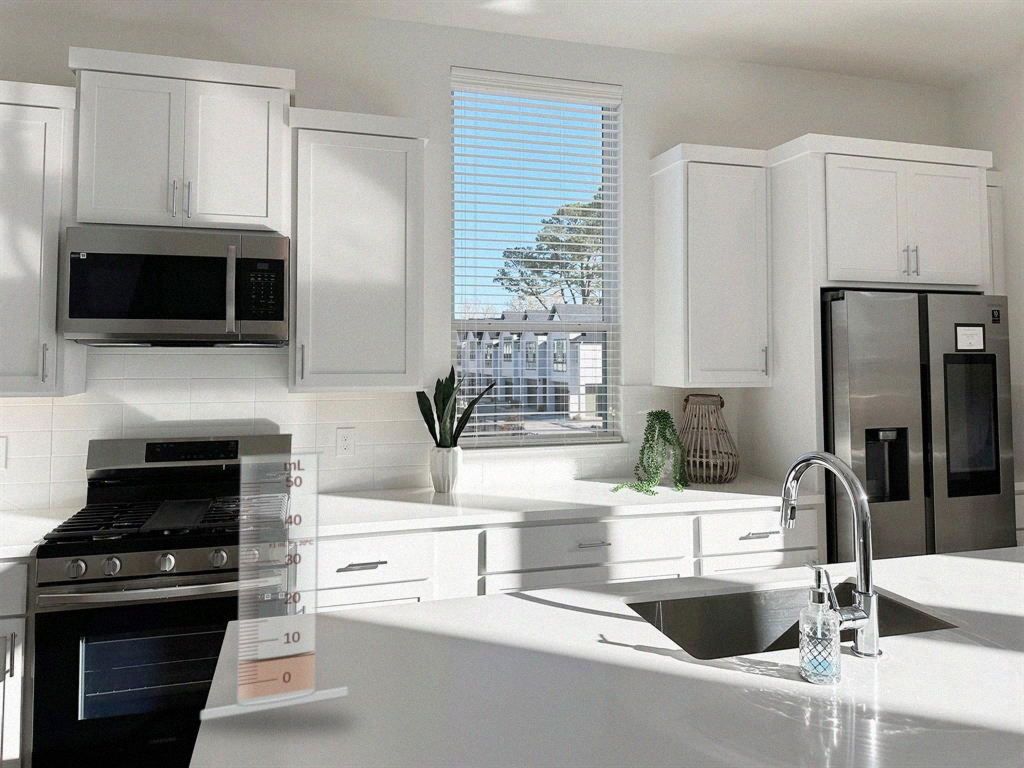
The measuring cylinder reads mL 5
